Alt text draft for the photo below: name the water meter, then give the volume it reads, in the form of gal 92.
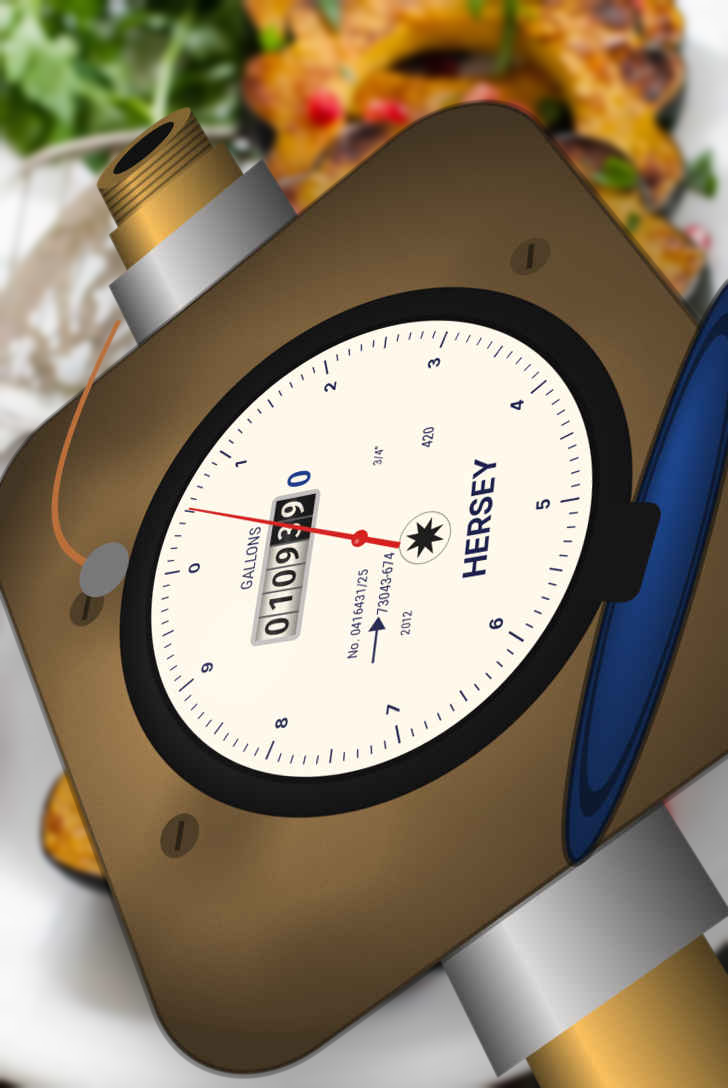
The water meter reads gal 109390.5
